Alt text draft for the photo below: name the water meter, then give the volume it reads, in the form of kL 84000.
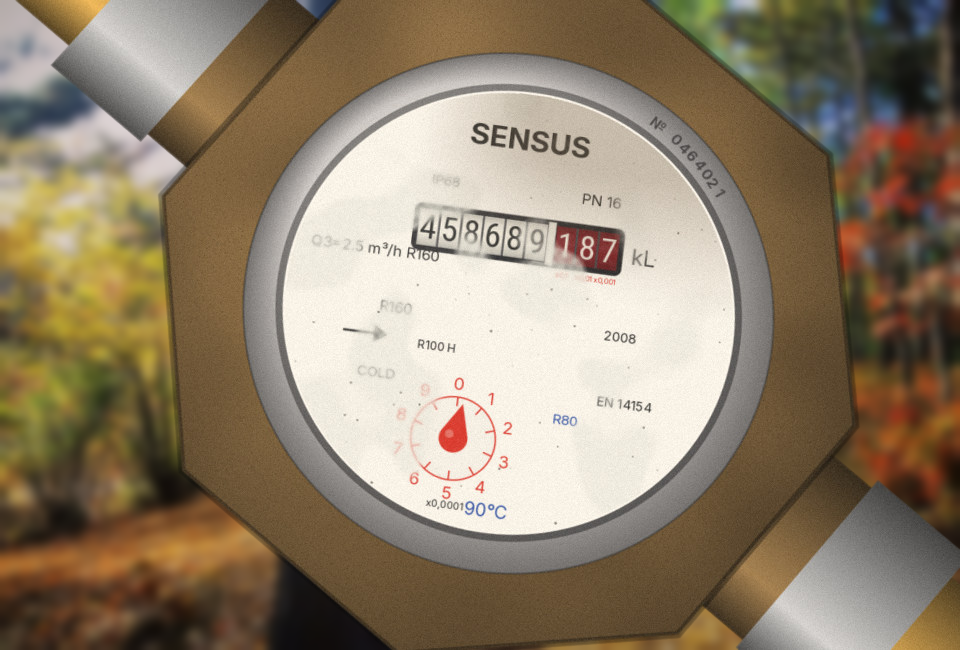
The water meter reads kL 458689.1870
